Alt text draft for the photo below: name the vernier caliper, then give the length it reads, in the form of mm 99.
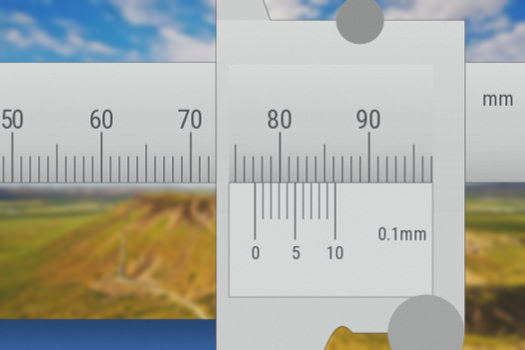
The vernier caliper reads mm 77.2
